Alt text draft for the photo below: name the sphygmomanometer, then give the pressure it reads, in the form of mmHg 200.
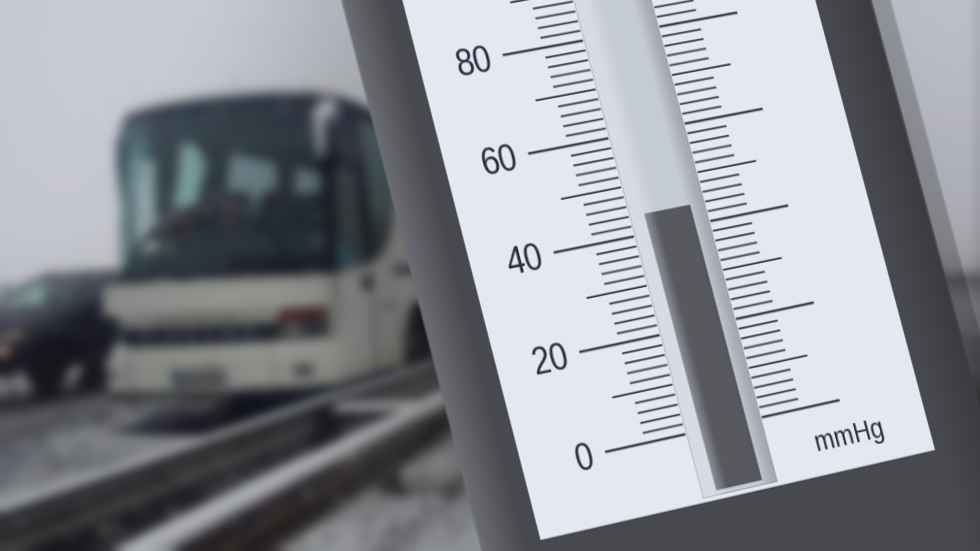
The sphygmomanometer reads mmHg 44
